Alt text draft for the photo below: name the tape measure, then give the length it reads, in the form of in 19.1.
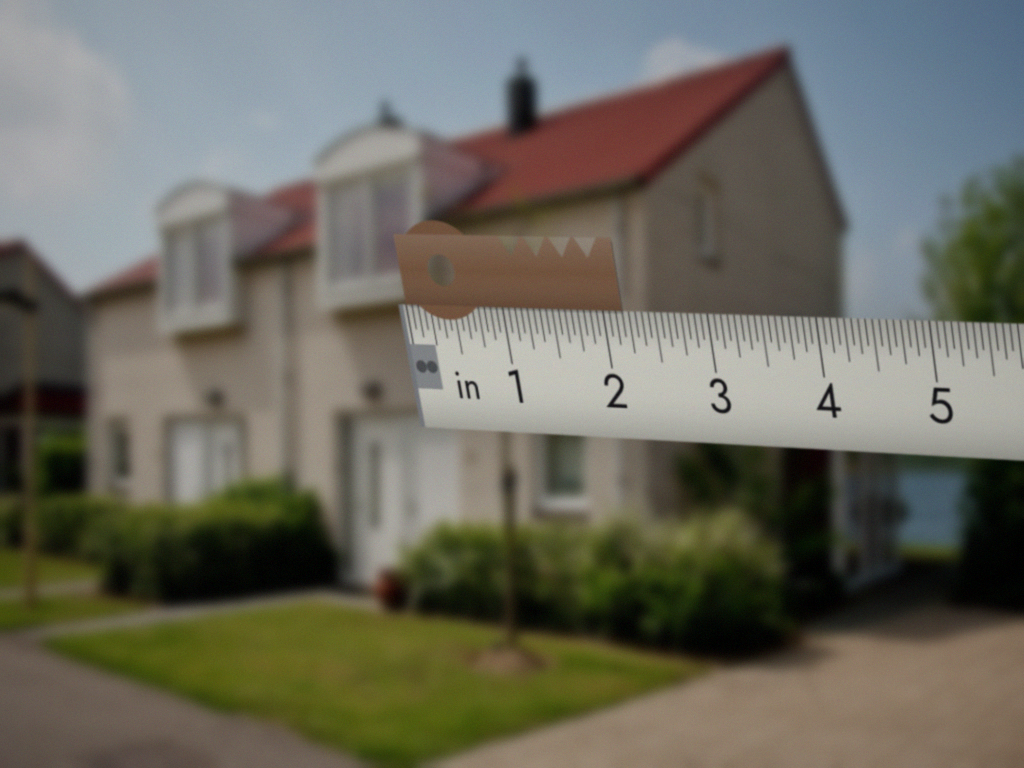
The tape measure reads in 2.1875
